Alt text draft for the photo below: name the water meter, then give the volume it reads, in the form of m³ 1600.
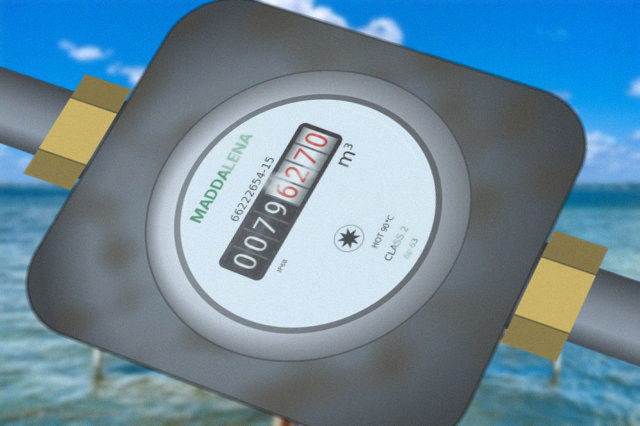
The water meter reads m³ 79.6270
